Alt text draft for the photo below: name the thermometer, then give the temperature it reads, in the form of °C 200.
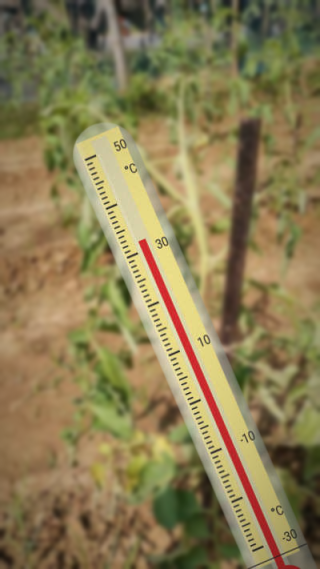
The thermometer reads °C 32
